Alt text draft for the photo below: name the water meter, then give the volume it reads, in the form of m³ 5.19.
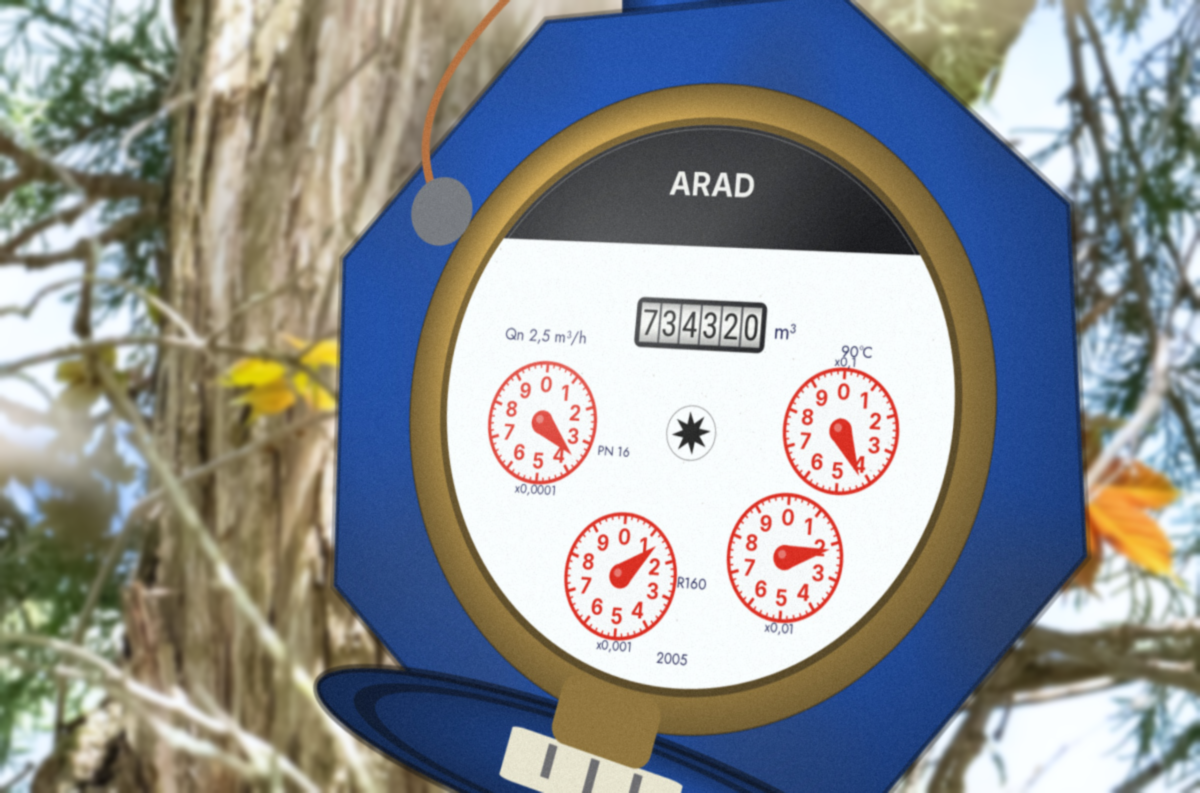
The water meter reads m³ 734320.4213
